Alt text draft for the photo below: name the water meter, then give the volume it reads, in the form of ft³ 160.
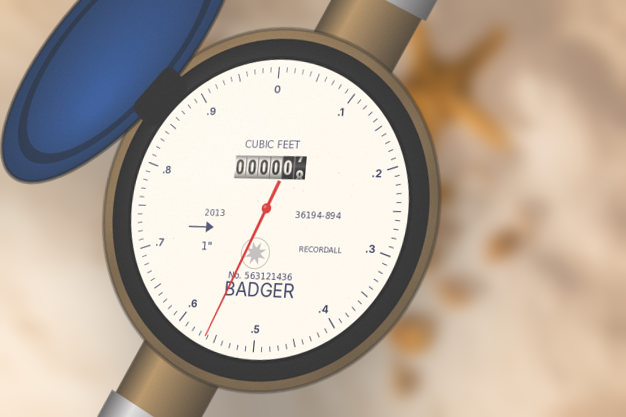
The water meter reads ft³ 7.56
